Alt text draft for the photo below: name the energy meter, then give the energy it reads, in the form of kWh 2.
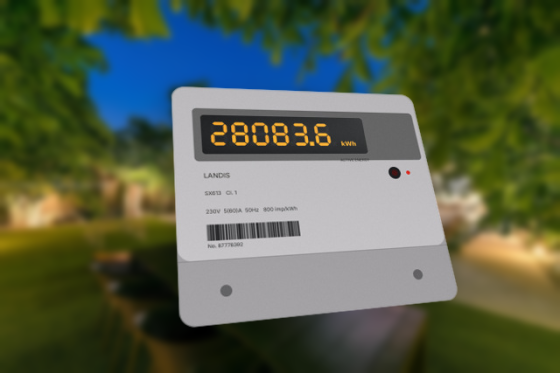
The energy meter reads kWh 28083.6
